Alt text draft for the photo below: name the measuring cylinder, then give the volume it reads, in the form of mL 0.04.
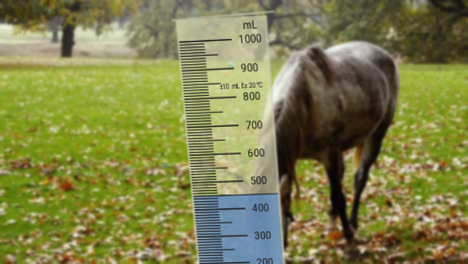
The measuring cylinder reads mL 450
